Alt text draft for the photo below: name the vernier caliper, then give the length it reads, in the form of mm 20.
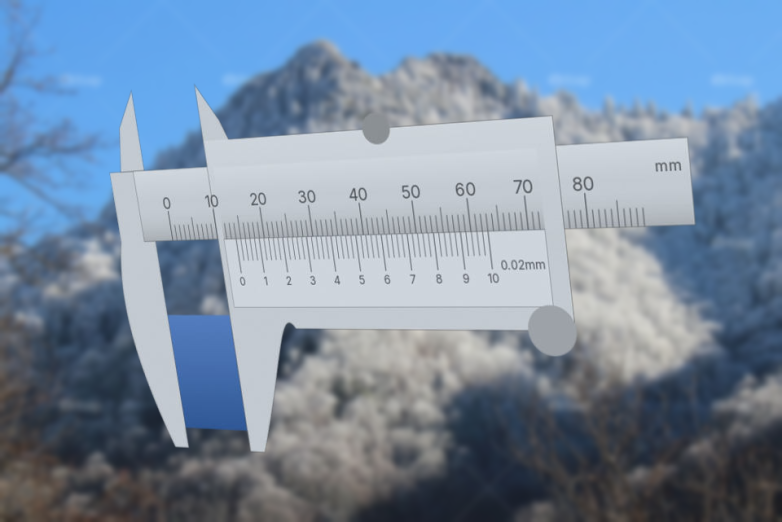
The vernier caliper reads mm 14.0
